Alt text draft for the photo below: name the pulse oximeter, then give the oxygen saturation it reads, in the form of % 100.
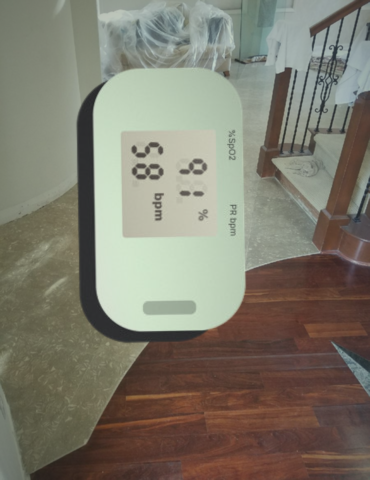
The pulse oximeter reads % 91
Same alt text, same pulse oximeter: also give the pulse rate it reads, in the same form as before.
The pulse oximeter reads bpm 58
